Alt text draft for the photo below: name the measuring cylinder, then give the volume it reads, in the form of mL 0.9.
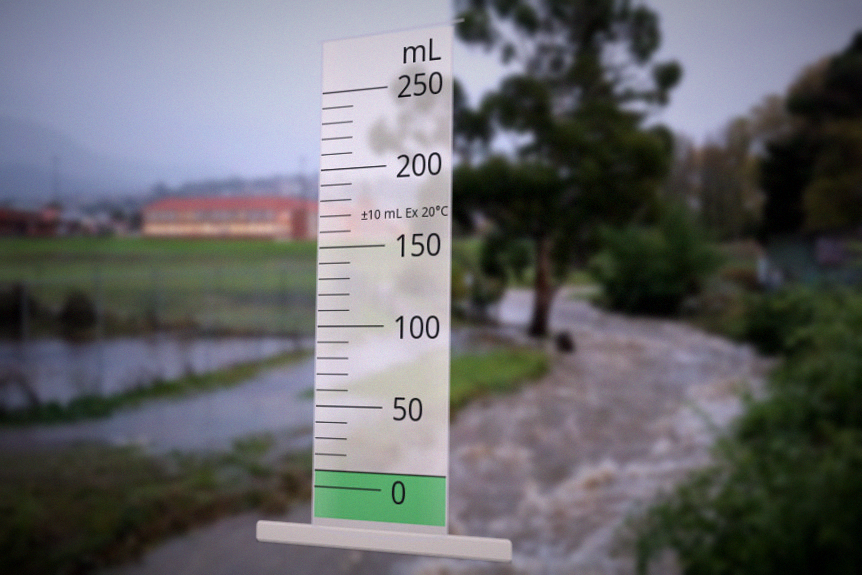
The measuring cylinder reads mL 10
